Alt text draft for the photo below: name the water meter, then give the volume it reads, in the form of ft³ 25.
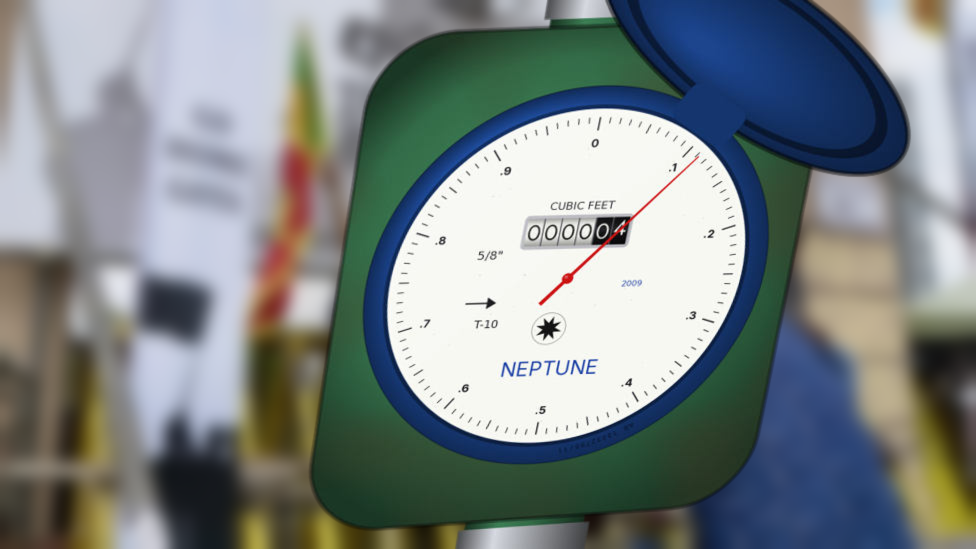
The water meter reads ft³ 4.11
